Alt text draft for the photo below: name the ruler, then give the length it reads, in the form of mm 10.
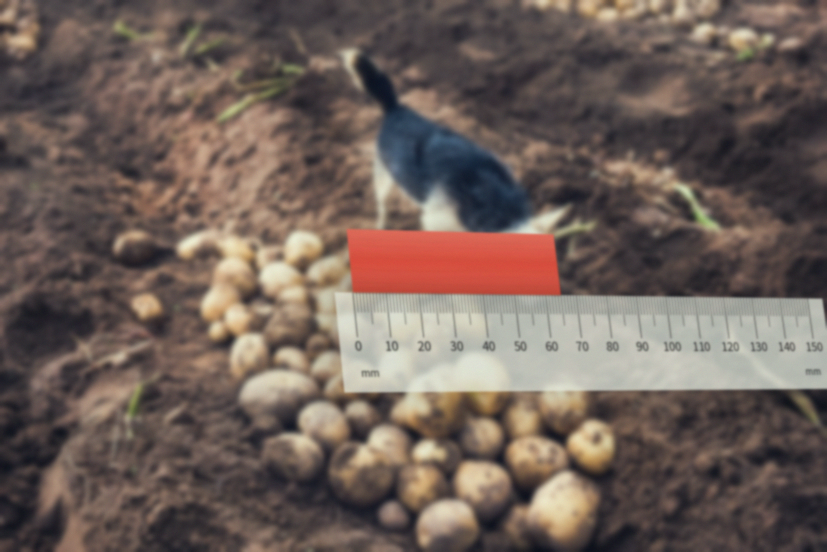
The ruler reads mm 65
